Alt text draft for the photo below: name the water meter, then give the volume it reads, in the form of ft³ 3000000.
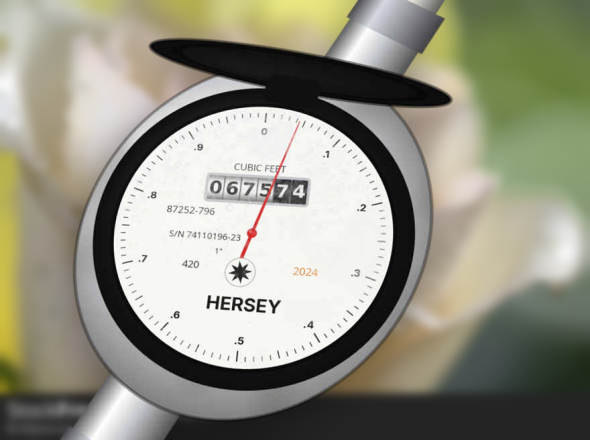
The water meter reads ft³ 67574.04
